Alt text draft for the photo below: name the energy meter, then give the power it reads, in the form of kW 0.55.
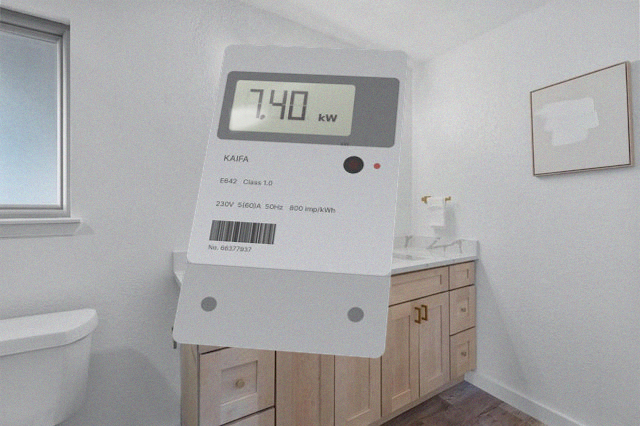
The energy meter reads kW 7.40
